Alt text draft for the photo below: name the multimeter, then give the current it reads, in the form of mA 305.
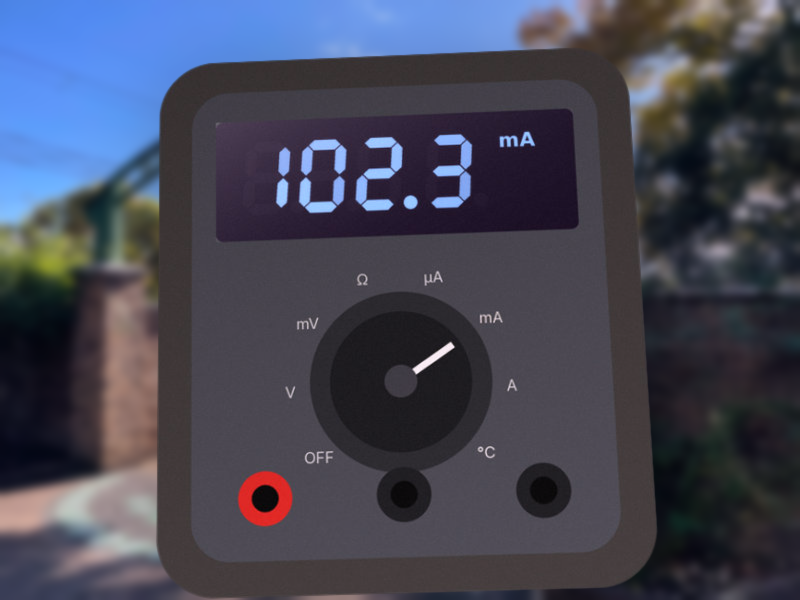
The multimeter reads mA 102.3
